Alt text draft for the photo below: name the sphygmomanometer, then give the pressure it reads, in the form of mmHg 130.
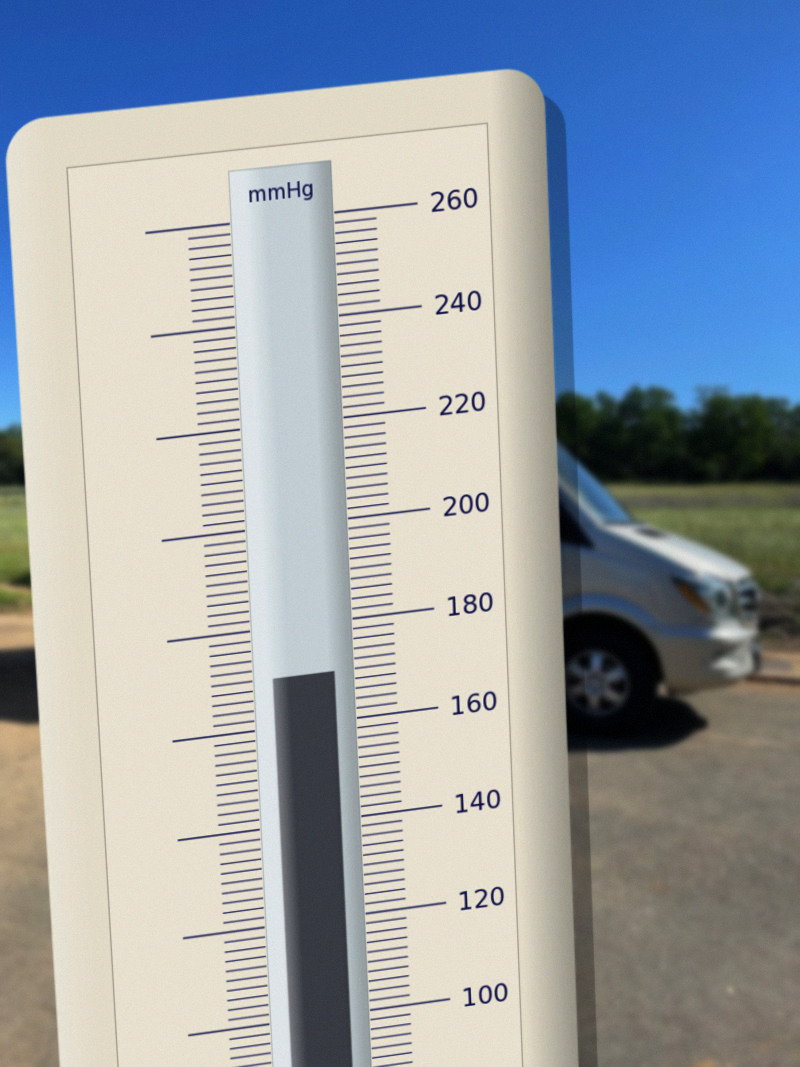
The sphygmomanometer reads mmHg 170
